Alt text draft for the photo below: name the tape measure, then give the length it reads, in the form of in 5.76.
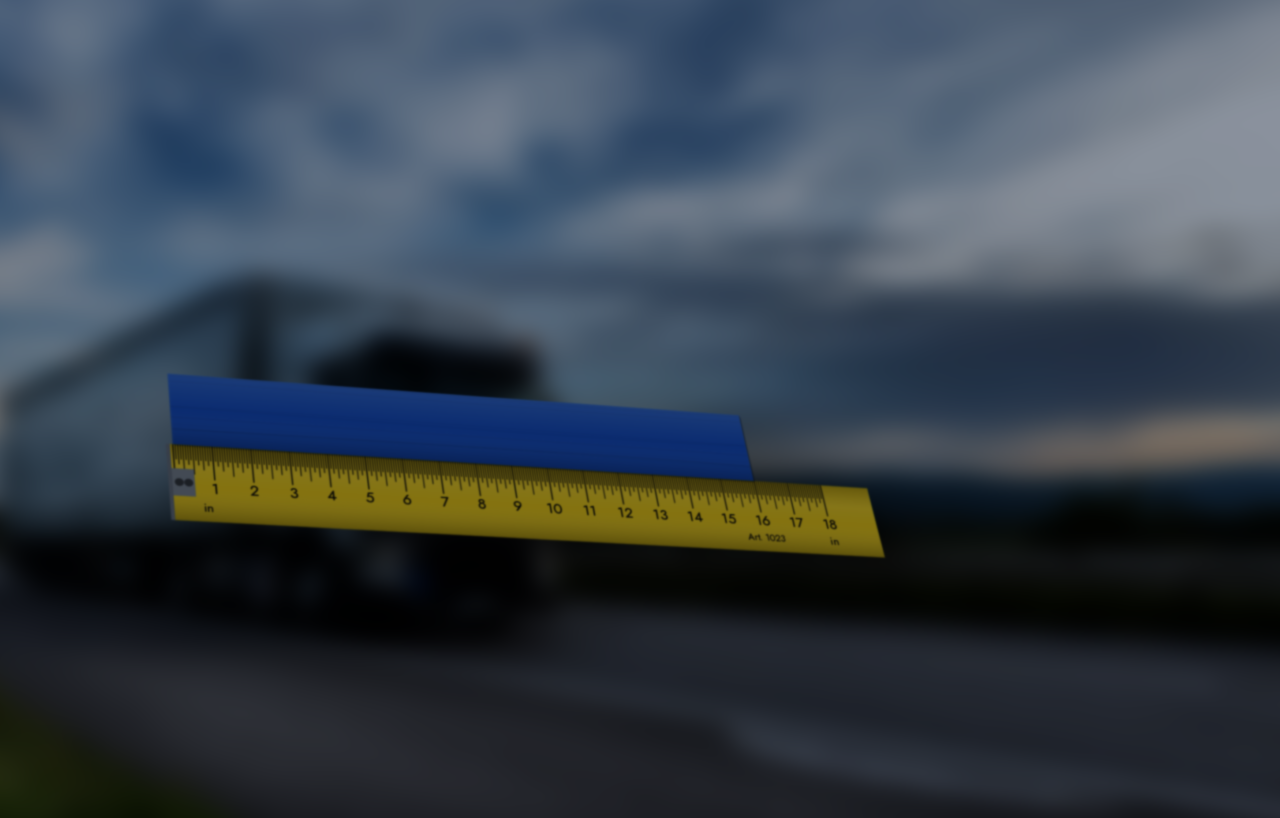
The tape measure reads in 16
